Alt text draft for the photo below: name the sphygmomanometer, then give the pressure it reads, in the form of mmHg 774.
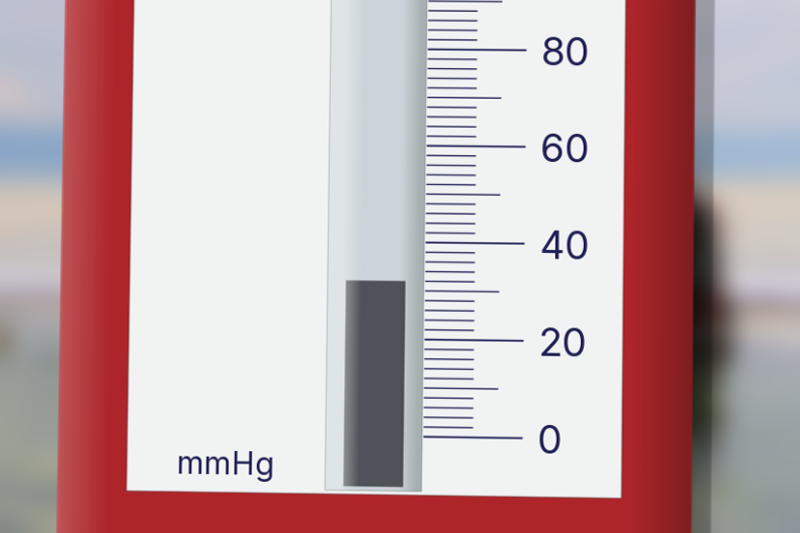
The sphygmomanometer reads mmHg 32
